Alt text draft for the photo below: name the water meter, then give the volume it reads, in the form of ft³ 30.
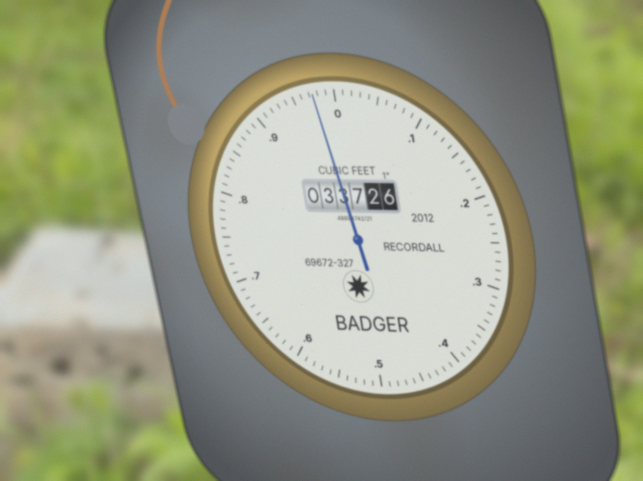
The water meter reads ft³ 33725.97
